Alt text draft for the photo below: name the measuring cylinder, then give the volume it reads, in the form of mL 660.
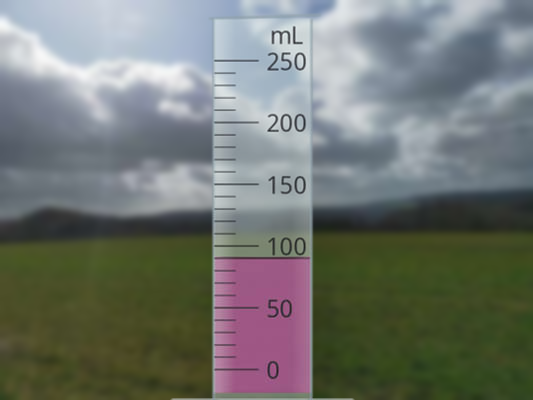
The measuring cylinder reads mL 90
